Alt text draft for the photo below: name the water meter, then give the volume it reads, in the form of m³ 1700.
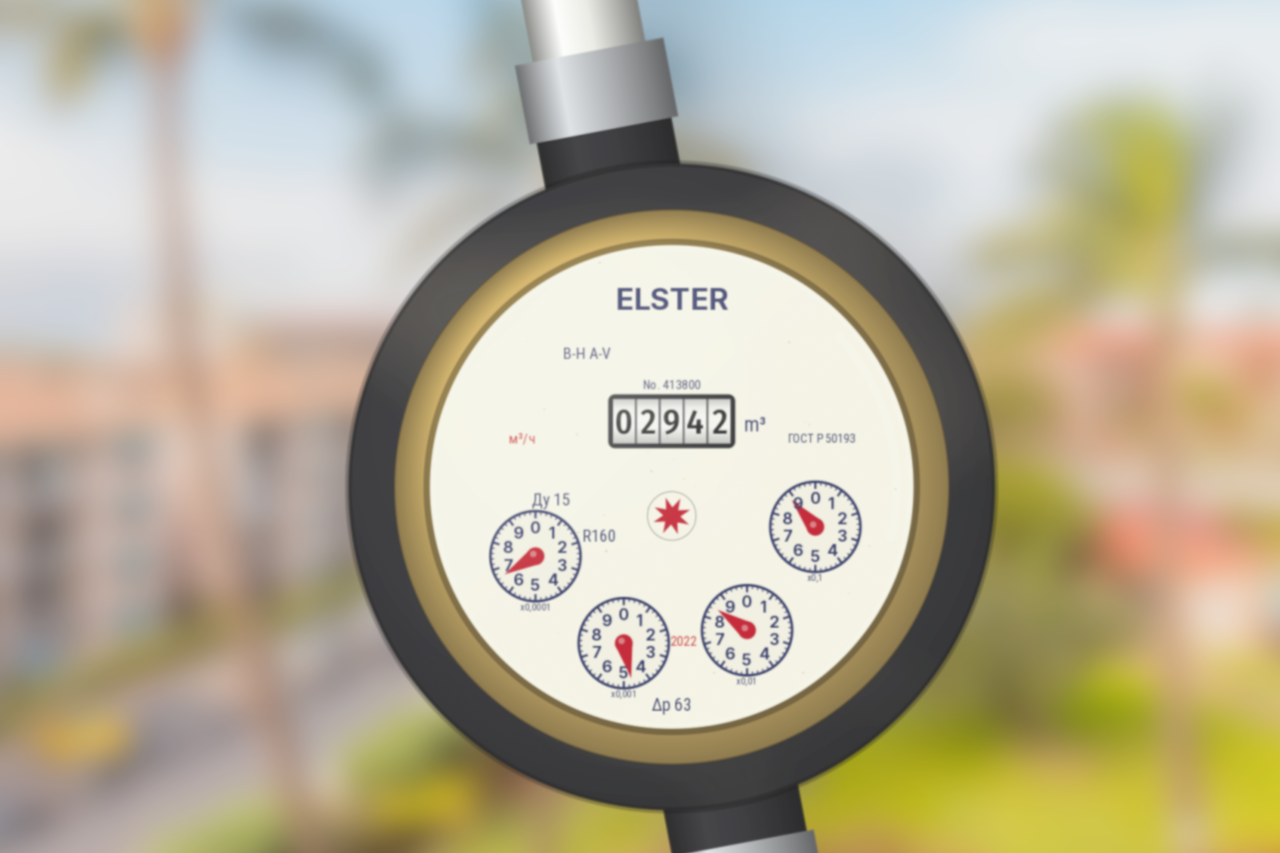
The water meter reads m³ 2942.8846
